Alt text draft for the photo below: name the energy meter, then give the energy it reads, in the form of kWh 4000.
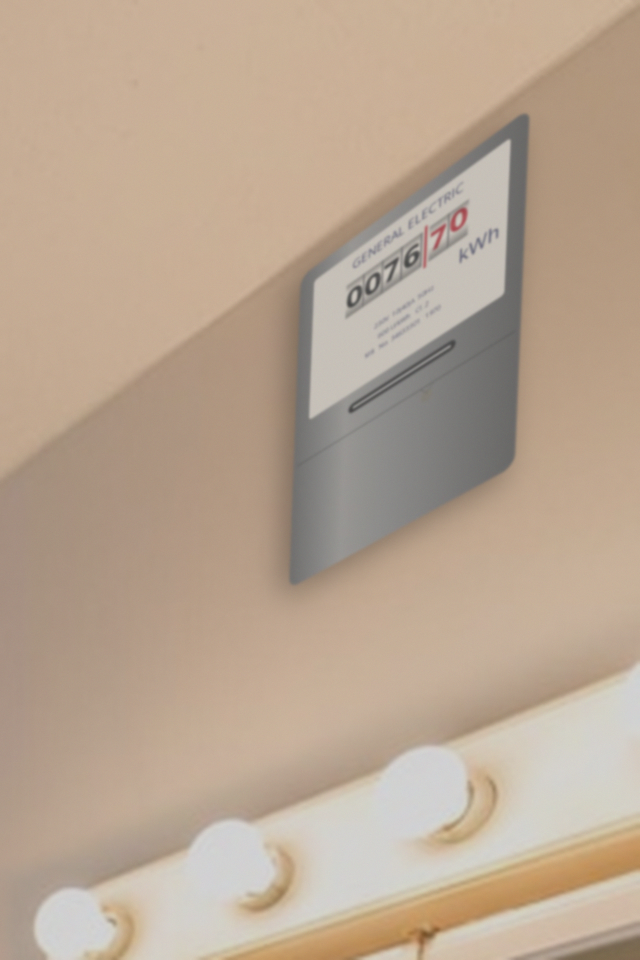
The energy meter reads kWh 76.70
